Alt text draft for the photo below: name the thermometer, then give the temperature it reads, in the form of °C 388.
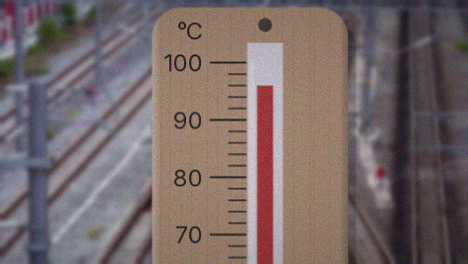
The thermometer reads °C 96
